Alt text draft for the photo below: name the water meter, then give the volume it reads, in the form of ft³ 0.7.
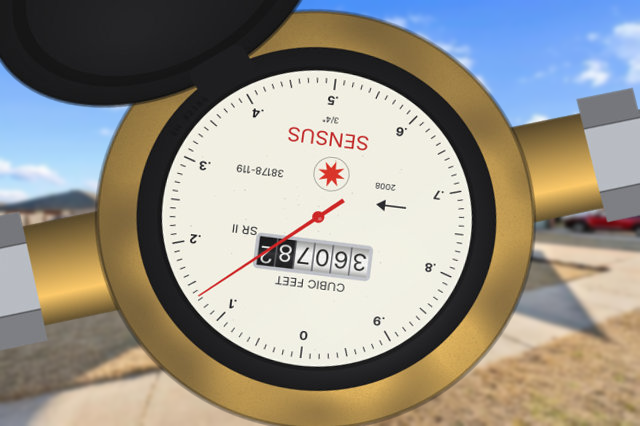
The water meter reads ft³ 360782.13
